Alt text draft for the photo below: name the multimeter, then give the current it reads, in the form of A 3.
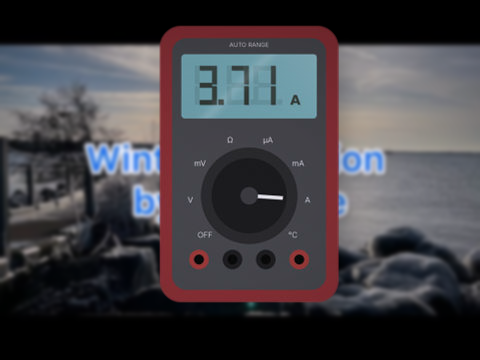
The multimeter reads A 3.71
